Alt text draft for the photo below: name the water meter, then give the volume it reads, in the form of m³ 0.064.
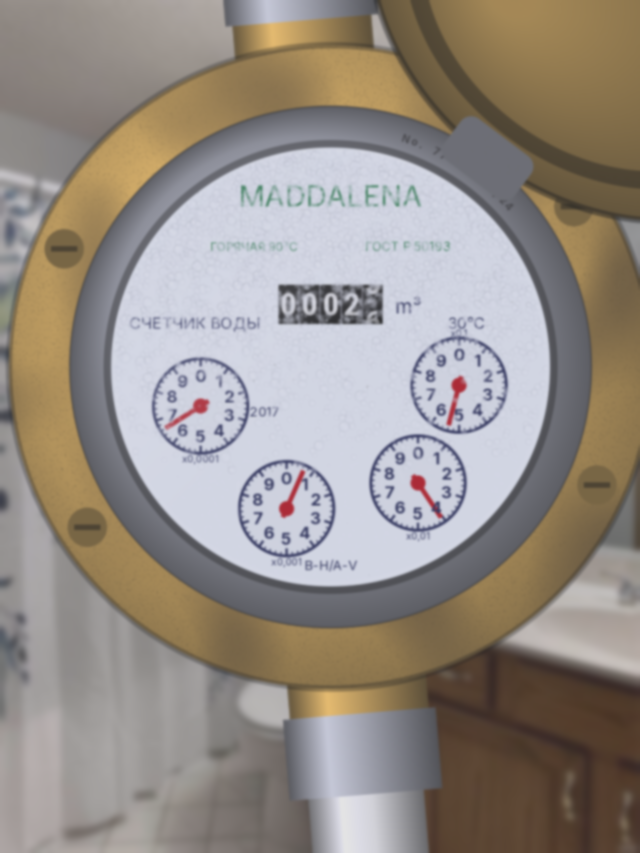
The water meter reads m³ 25.5406
